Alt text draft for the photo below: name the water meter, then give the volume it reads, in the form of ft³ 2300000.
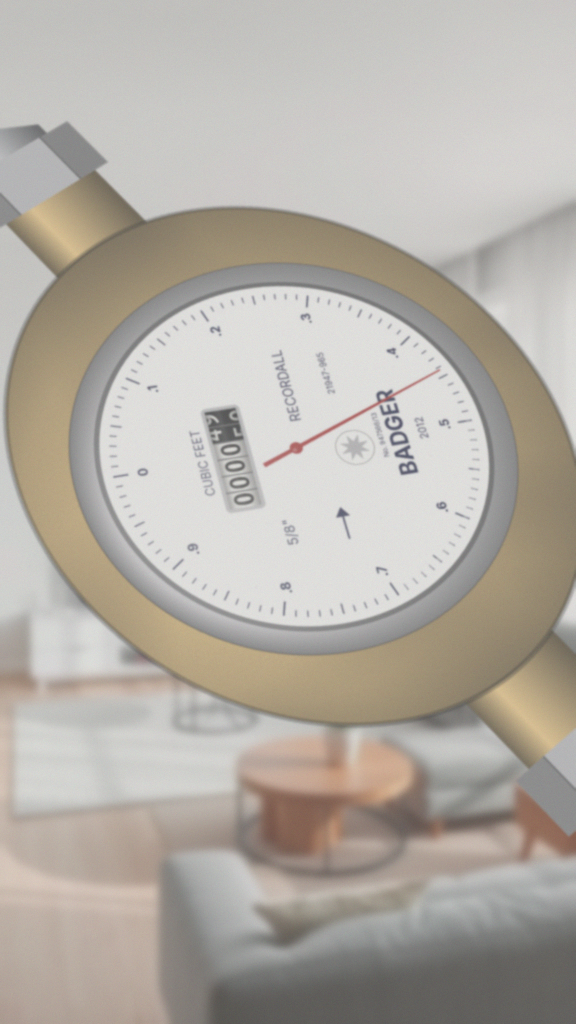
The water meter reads ft³ 49.44
